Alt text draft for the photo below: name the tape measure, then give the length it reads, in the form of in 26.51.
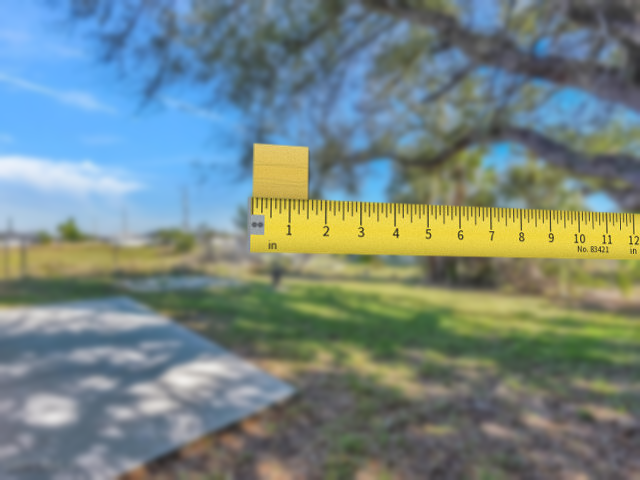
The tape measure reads in 1.5
